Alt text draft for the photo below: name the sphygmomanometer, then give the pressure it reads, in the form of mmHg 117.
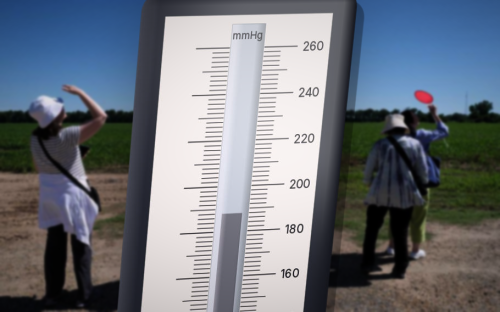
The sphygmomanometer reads mmHg 188
